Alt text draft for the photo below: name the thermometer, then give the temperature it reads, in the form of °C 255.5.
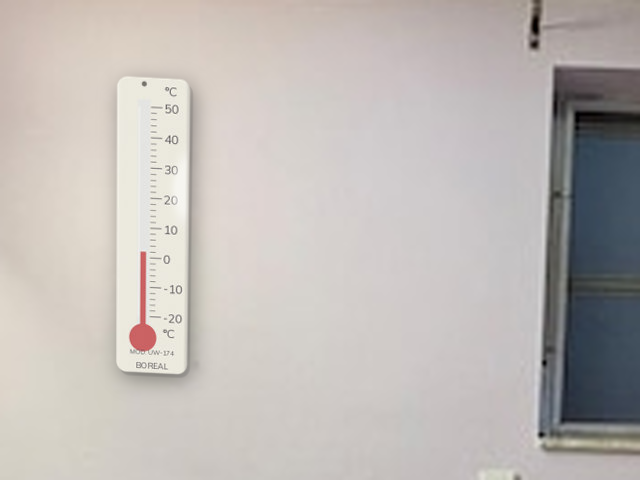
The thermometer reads °C 2
